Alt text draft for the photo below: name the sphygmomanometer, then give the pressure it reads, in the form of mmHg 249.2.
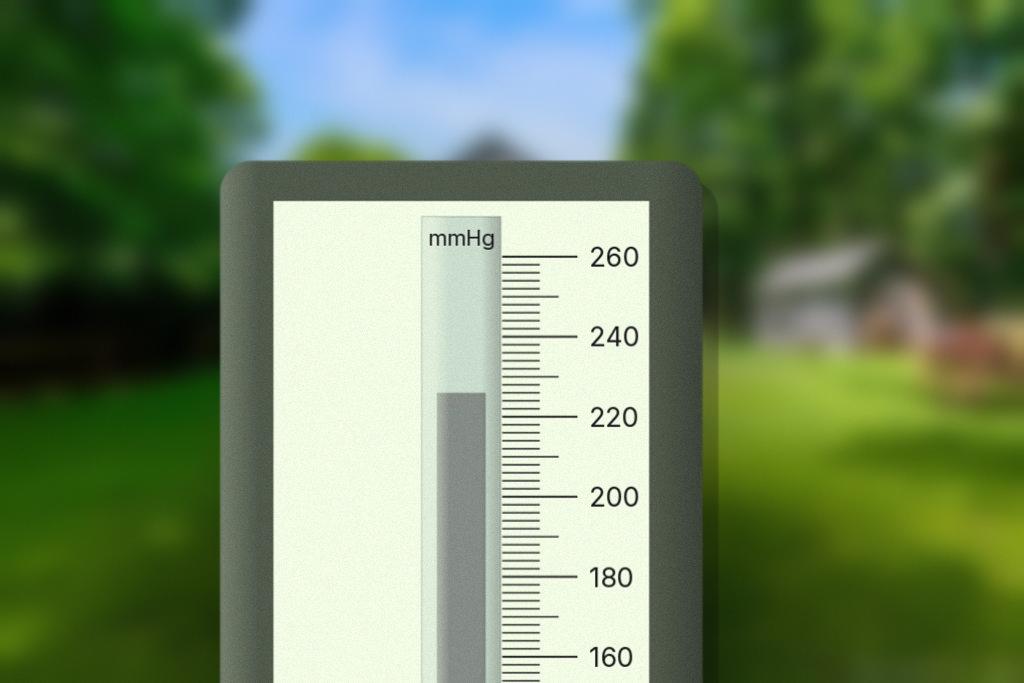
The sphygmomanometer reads mmHg 226
